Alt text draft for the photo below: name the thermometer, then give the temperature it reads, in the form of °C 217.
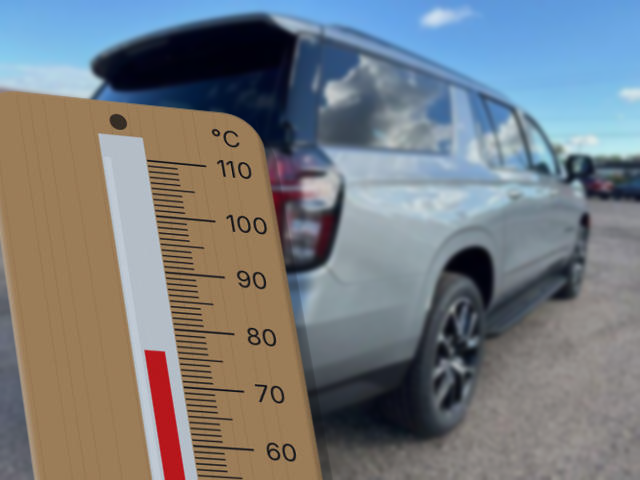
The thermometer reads °C 76
